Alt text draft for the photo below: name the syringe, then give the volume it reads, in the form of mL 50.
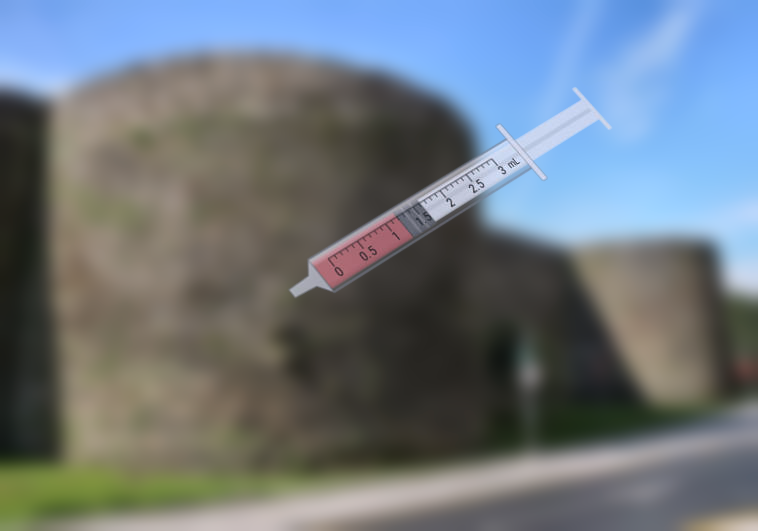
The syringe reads mL 1.2
